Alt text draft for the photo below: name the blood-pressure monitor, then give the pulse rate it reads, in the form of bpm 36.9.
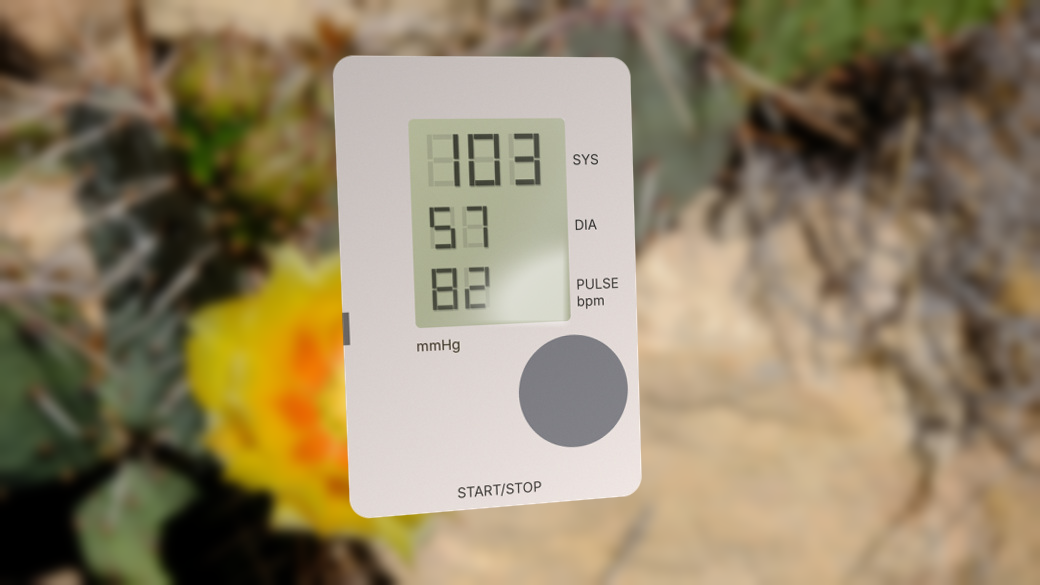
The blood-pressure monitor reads bpm 82
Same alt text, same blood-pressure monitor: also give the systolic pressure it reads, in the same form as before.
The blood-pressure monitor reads mmHg 103
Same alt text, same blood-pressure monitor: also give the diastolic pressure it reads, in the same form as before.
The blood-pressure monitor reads mmHg 57
